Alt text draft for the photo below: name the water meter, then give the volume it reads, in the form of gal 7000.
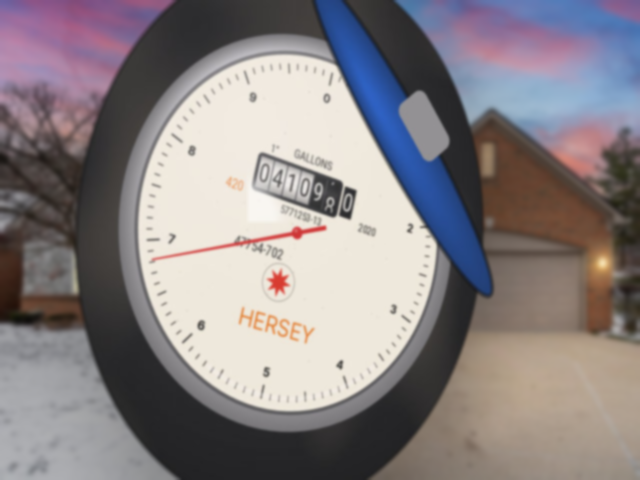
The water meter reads gal 410976.8
